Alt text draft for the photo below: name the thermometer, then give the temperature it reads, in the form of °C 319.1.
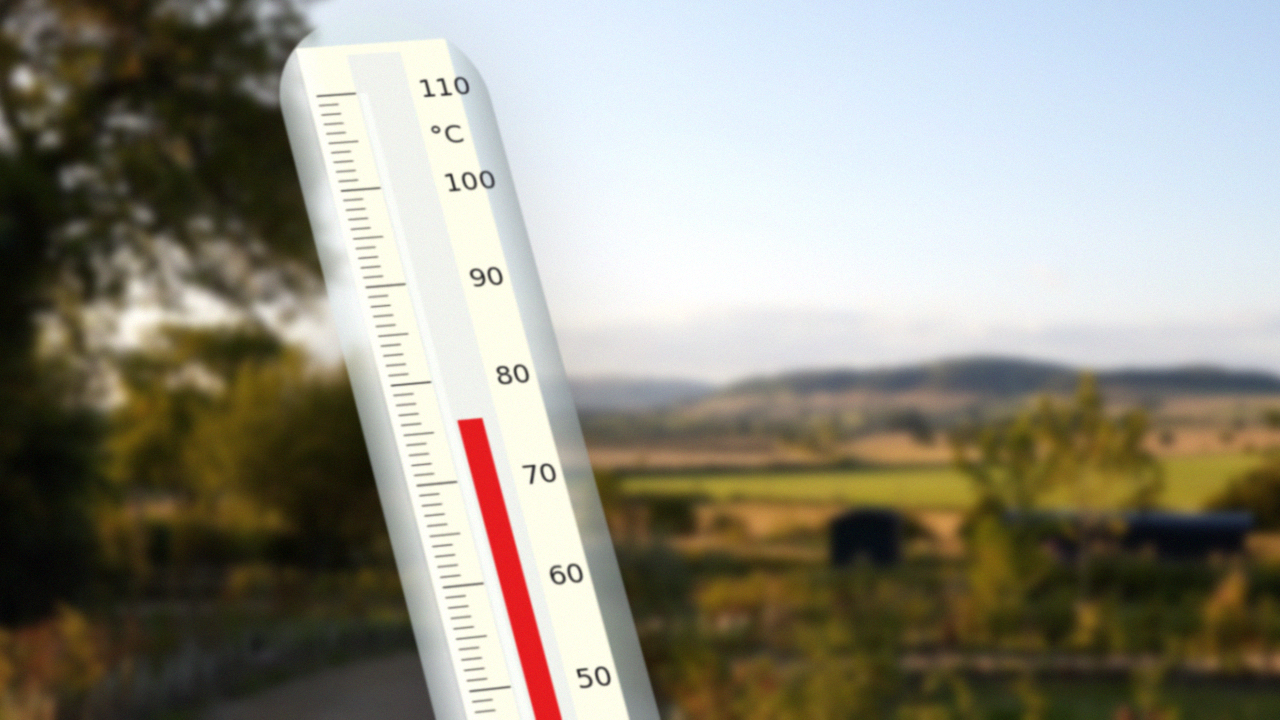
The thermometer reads °C 76
